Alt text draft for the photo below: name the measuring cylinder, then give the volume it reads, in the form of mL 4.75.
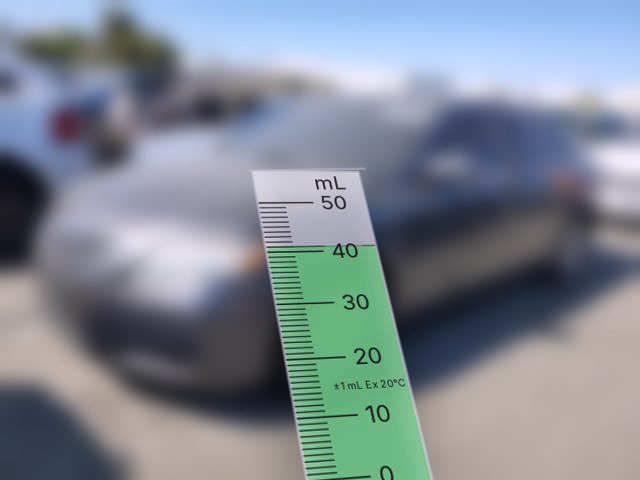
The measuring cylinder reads mL 41
